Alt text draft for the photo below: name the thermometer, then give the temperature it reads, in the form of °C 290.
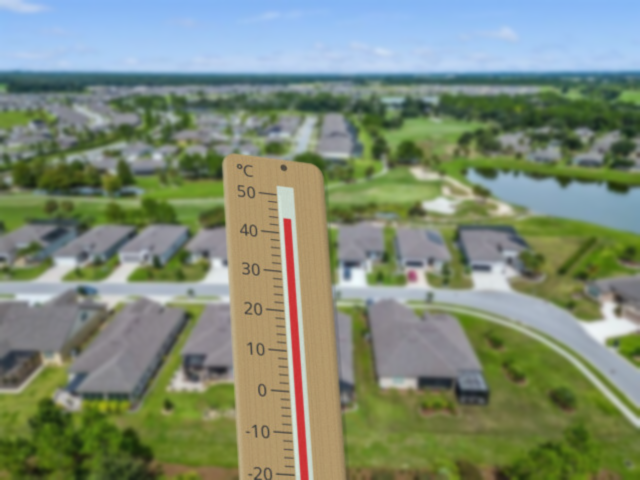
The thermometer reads °C 44
